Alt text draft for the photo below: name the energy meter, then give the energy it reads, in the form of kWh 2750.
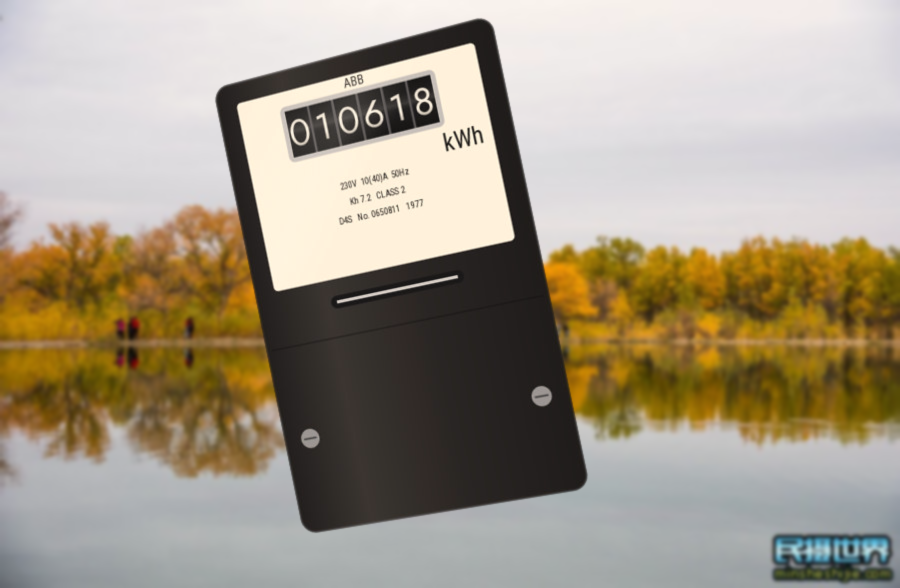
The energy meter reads kWh 10618
